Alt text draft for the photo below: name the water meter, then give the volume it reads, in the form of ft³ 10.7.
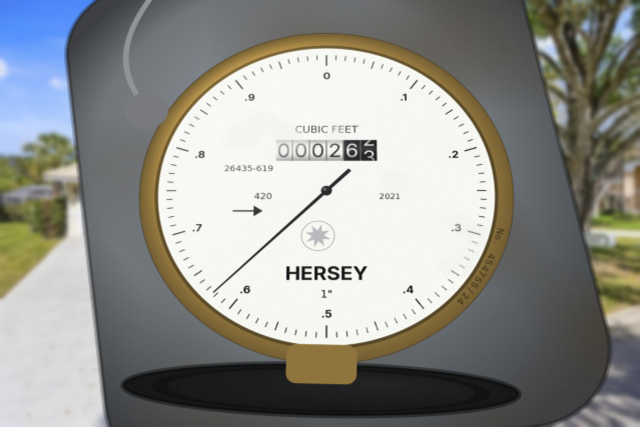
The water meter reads ft³ 262.62
